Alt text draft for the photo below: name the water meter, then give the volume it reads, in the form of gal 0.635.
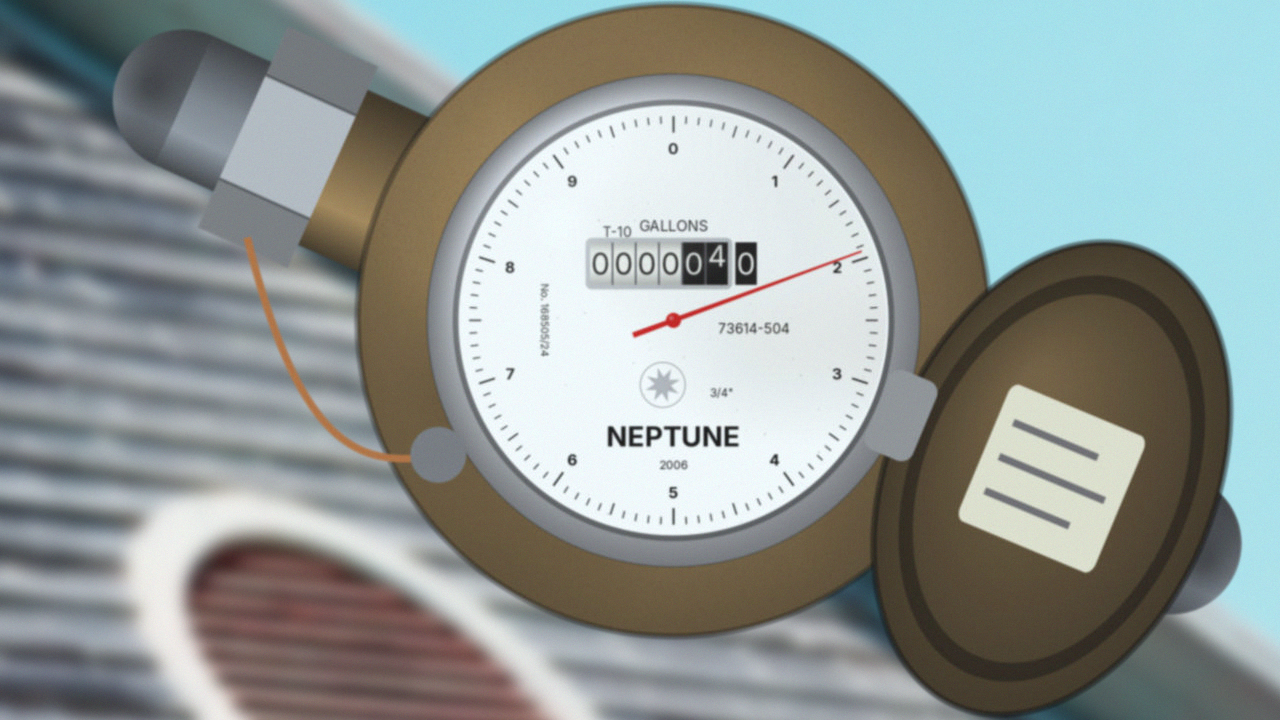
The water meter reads gal 41.9
